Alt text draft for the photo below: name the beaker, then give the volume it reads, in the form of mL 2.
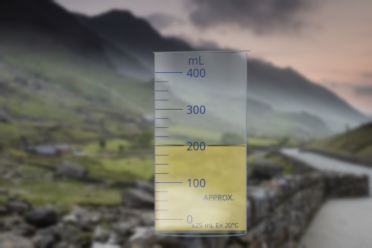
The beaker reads mL 200
